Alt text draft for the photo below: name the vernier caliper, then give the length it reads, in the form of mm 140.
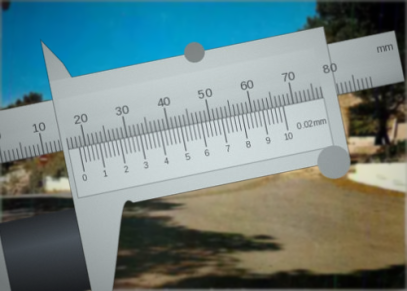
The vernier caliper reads mm 18.5
